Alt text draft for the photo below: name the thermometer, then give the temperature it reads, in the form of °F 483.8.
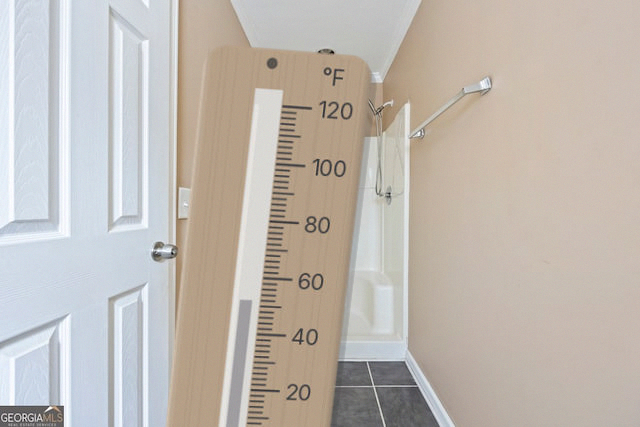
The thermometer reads °F 52
